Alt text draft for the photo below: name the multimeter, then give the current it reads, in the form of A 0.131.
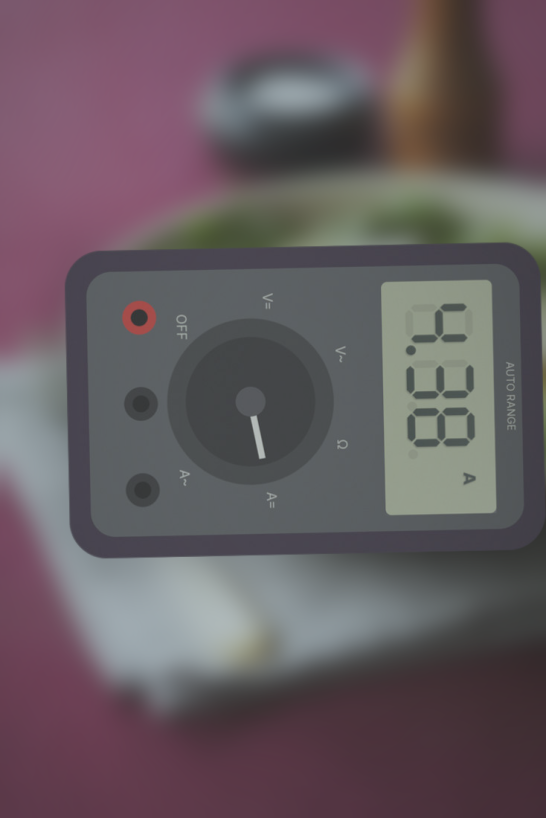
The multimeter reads A 4.38
